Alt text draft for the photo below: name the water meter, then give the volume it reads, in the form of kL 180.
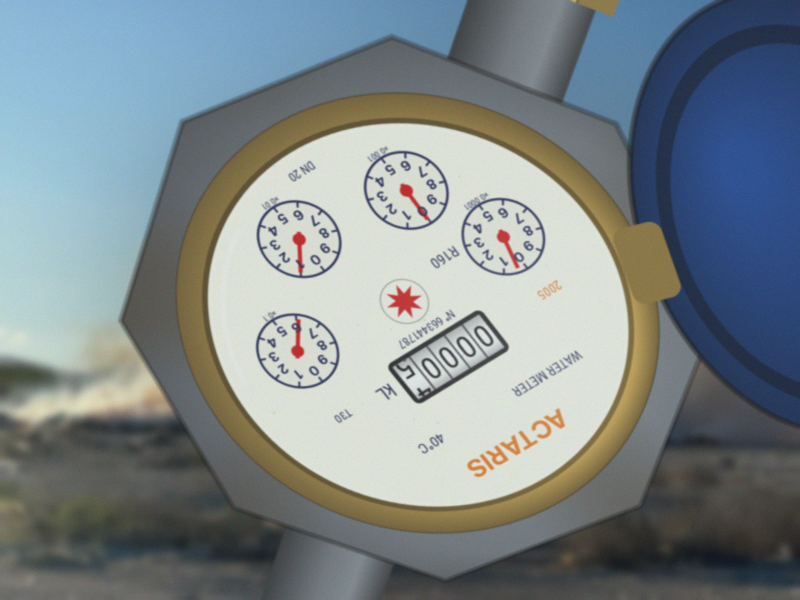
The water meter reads kL 4.6100
